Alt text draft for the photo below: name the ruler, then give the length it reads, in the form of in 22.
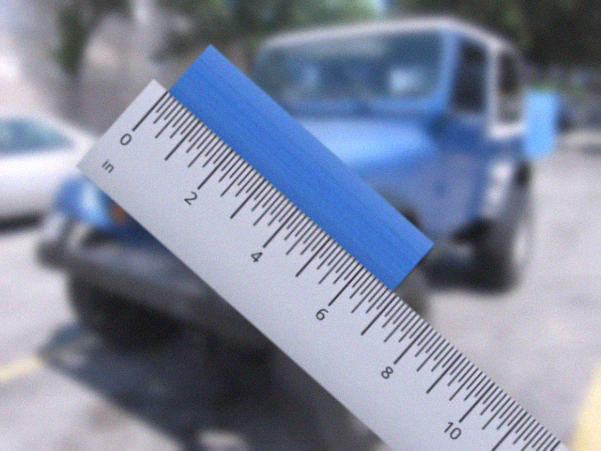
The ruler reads in 6.875
